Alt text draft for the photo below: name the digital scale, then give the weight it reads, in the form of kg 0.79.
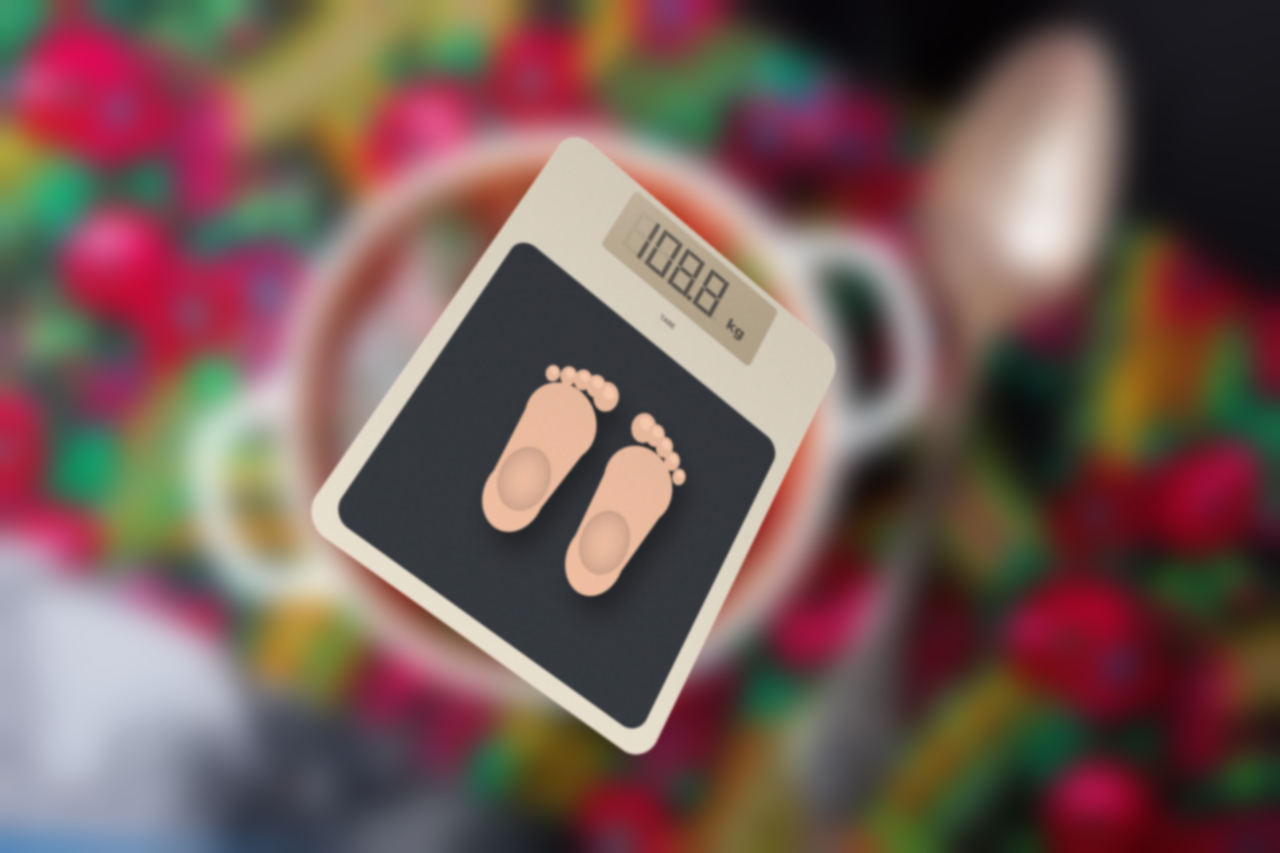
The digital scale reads kg 108.8
